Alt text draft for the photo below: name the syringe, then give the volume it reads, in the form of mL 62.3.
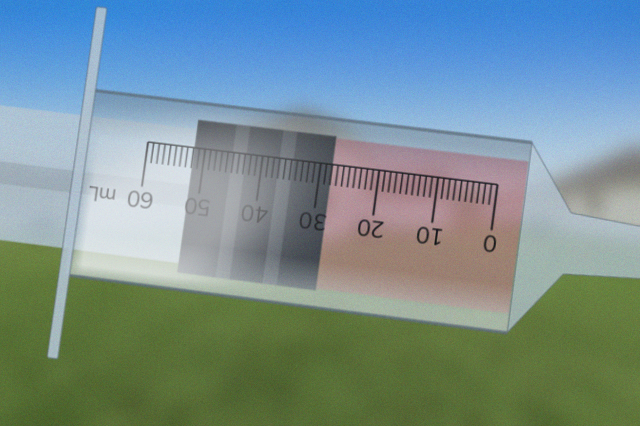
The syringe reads mL 28
